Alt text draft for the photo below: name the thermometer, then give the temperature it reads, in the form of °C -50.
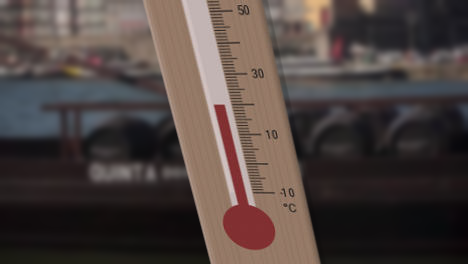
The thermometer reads °C 20
